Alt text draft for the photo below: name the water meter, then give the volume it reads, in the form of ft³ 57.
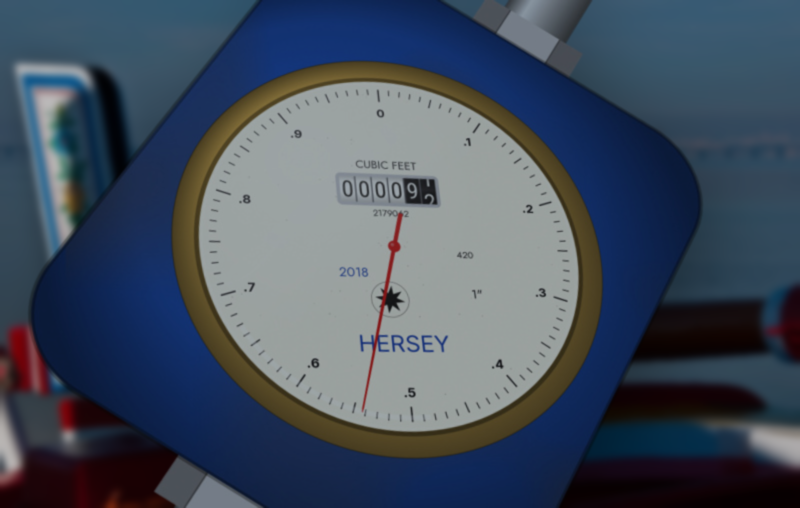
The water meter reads ft³ 91.54
